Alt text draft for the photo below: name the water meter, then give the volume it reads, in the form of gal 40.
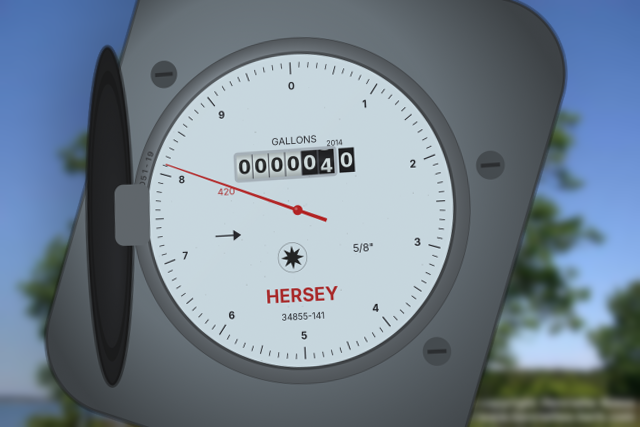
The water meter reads gal 38.1
